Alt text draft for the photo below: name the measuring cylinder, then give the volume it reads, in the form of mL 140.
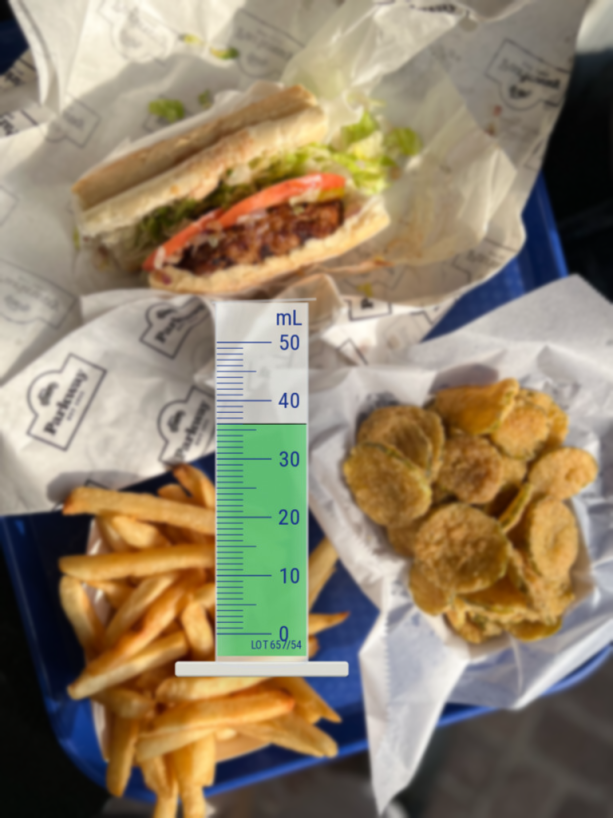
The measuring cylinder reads mL 36
